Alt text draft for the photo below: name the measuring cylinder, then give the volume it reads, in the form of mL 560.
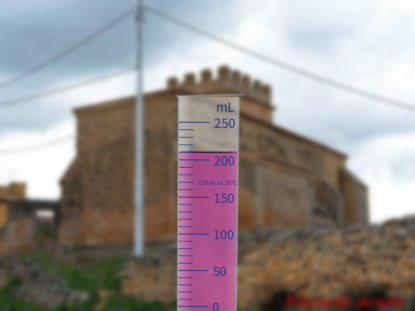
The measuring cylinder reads mL 210
